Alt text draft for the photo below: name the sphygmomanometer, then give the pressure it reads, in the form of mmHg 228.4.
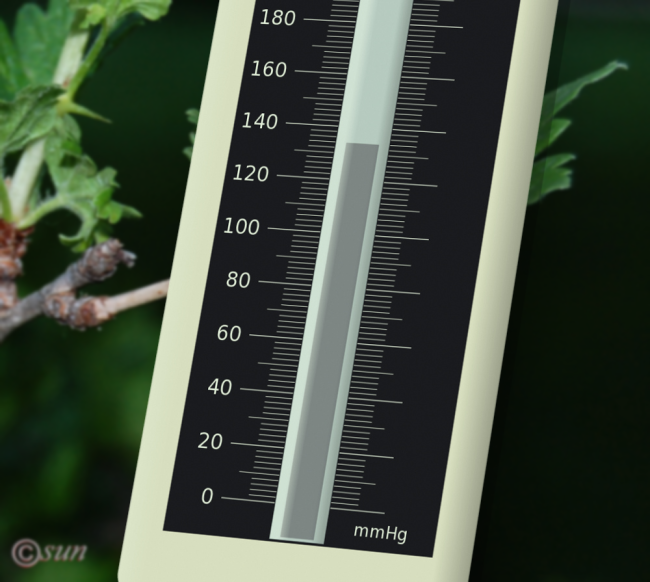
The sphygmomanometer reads mmHg 134
